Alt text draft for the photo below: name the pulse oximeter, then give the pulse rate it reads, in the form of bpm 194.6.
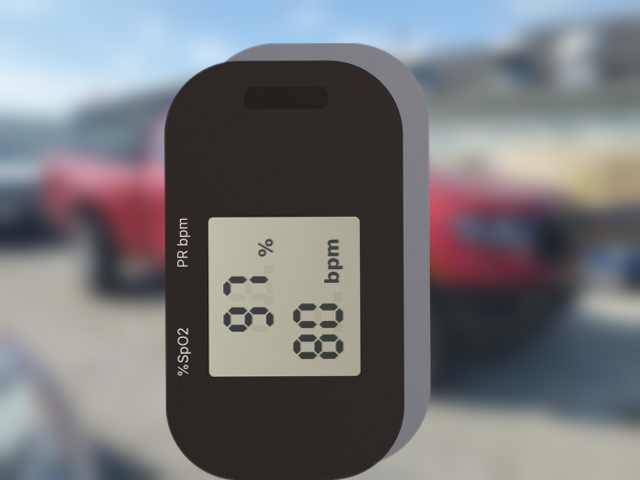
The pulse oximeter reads bpm 80
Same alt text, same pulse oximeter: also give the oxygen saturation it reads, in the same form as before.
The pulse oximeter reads % 97
